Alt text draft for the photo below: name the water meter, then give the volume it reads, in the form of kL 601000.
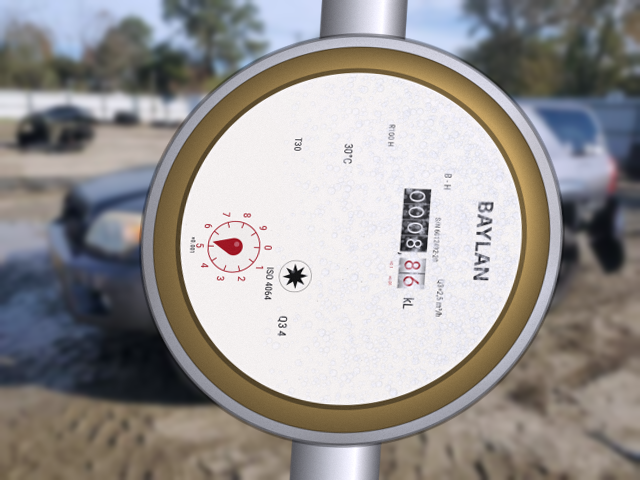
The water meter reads kL 8.865
